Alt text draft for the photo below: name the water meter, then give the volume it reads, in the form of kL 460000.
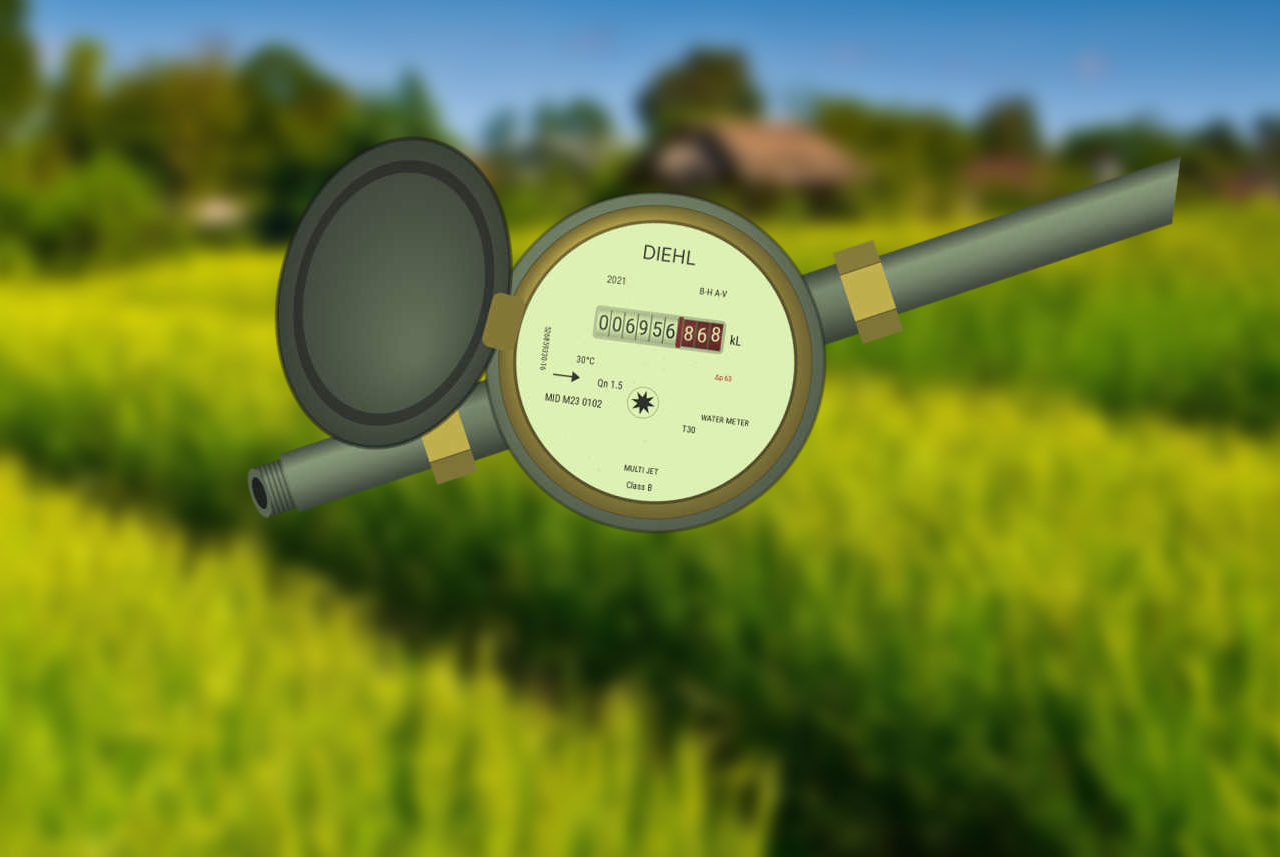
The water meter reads kL 6956.868
